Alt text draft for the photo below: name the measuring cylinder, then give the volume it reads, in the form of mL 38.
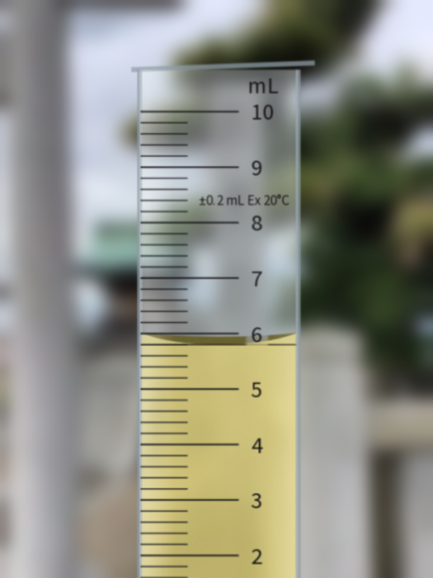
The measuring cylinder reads mL 5.8
